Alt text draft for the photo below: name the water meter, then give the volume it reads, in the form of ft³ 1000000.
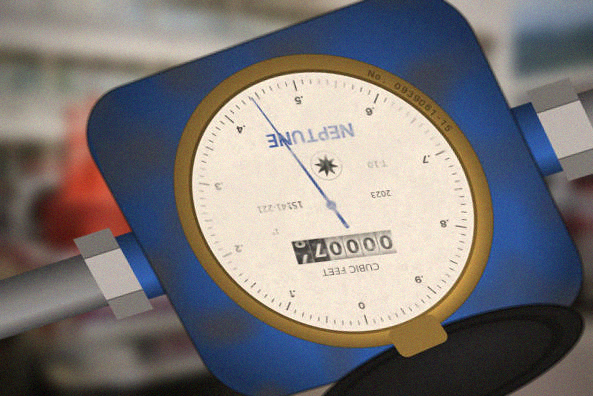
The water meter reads ft³ 77.44
